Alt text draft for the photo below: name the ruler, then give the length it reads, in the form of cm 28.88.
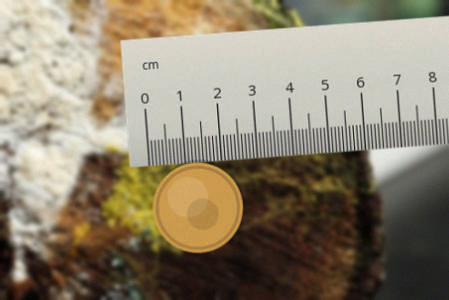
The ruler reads cm 2.5
